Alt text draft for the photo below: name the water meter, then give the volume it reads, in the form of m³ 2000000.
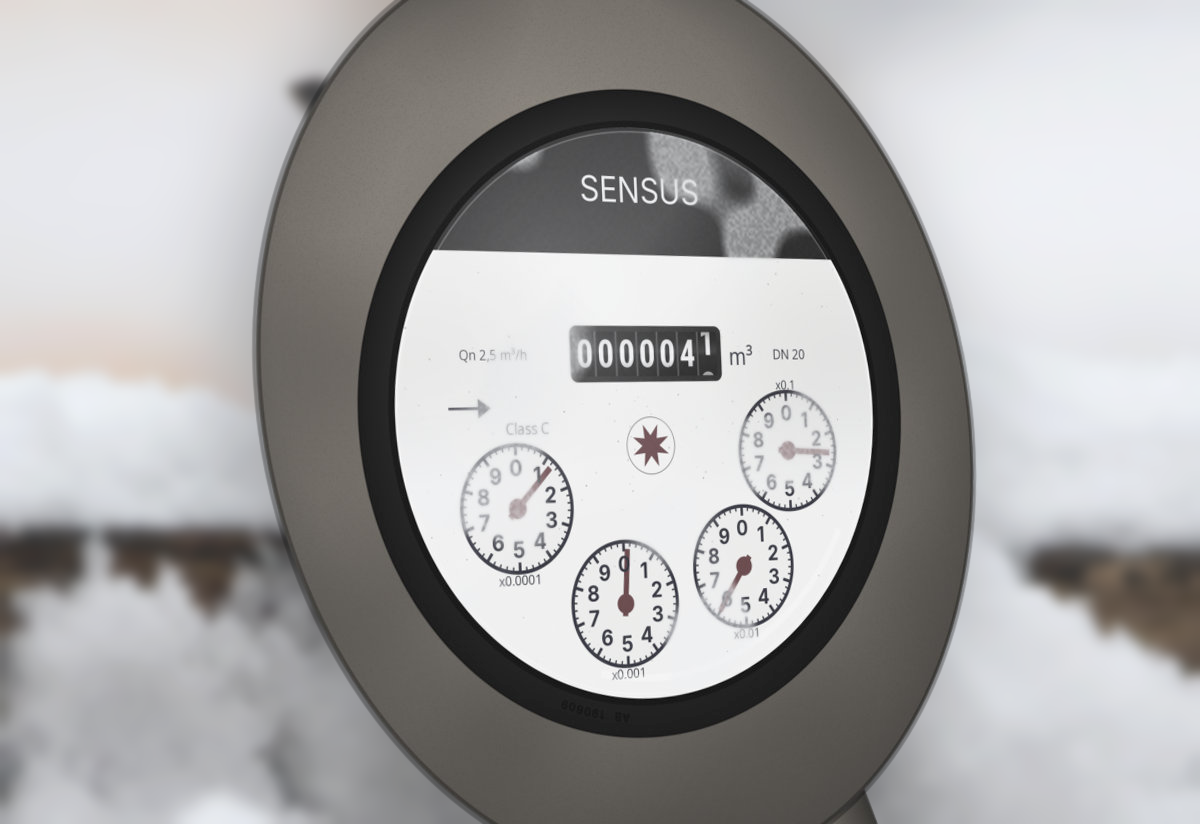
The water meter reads m³ 41.2601
